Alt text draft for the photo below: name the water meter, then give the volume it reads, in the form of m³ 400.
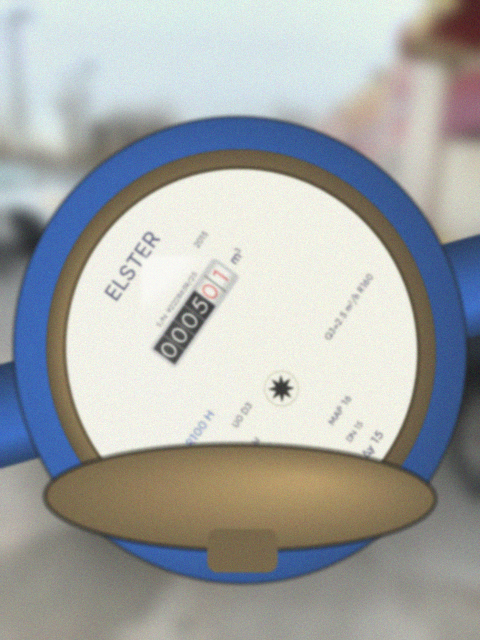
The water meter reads m³ 5.01
